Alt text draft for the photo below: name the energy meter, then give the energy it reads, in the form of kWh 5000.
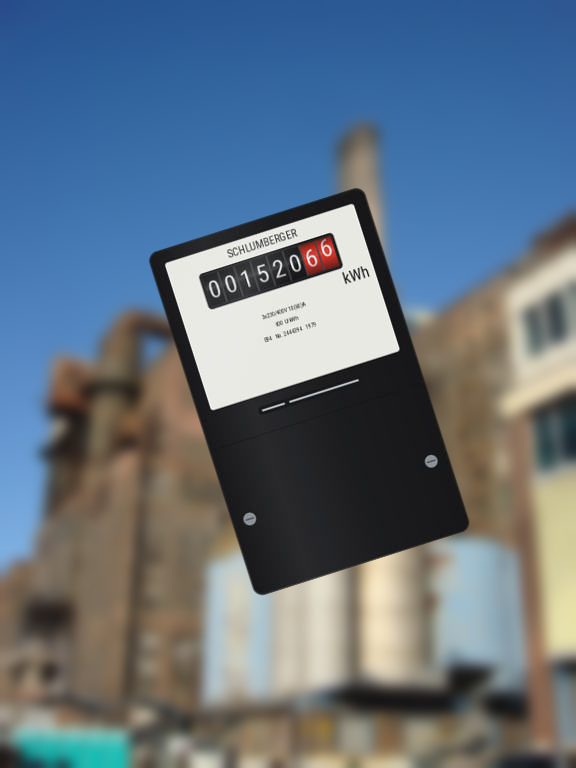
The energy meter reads kWh 1520.66
